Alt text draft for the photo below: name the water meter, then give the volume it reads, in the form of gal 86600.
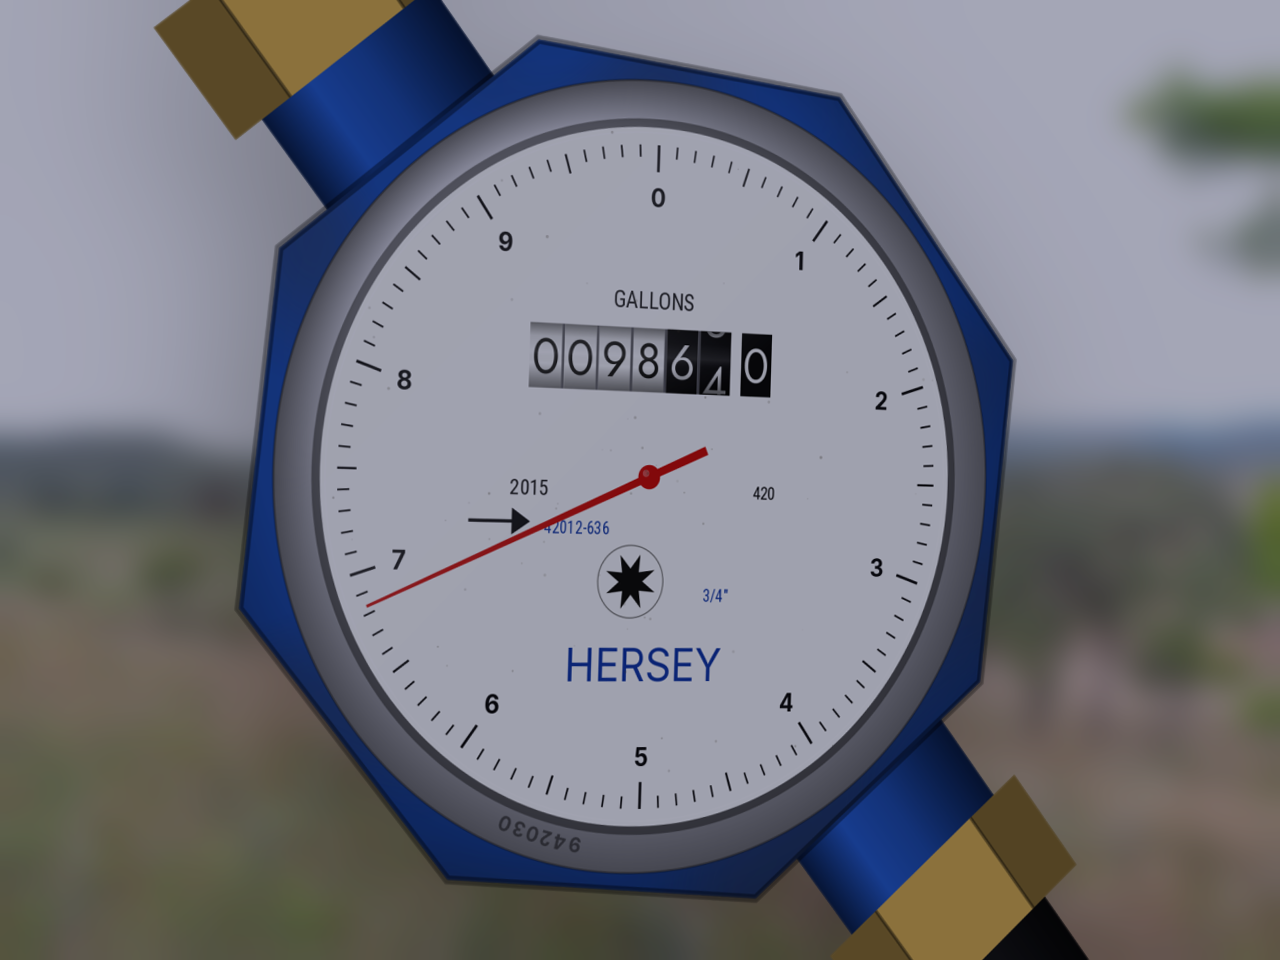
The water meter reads gal 98636.8
